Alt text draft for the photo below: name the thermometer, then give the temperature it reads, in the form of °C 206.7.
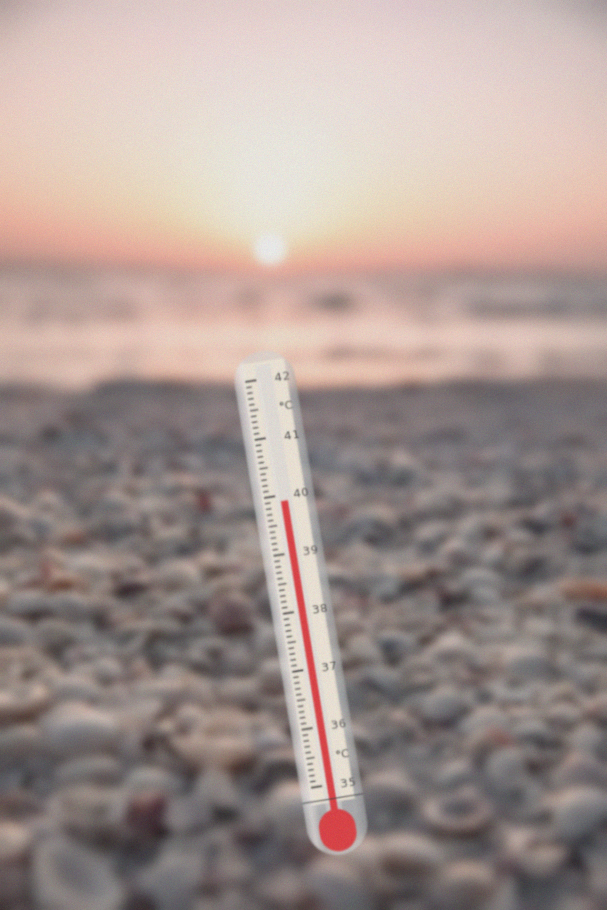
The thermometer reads °C 39.9
